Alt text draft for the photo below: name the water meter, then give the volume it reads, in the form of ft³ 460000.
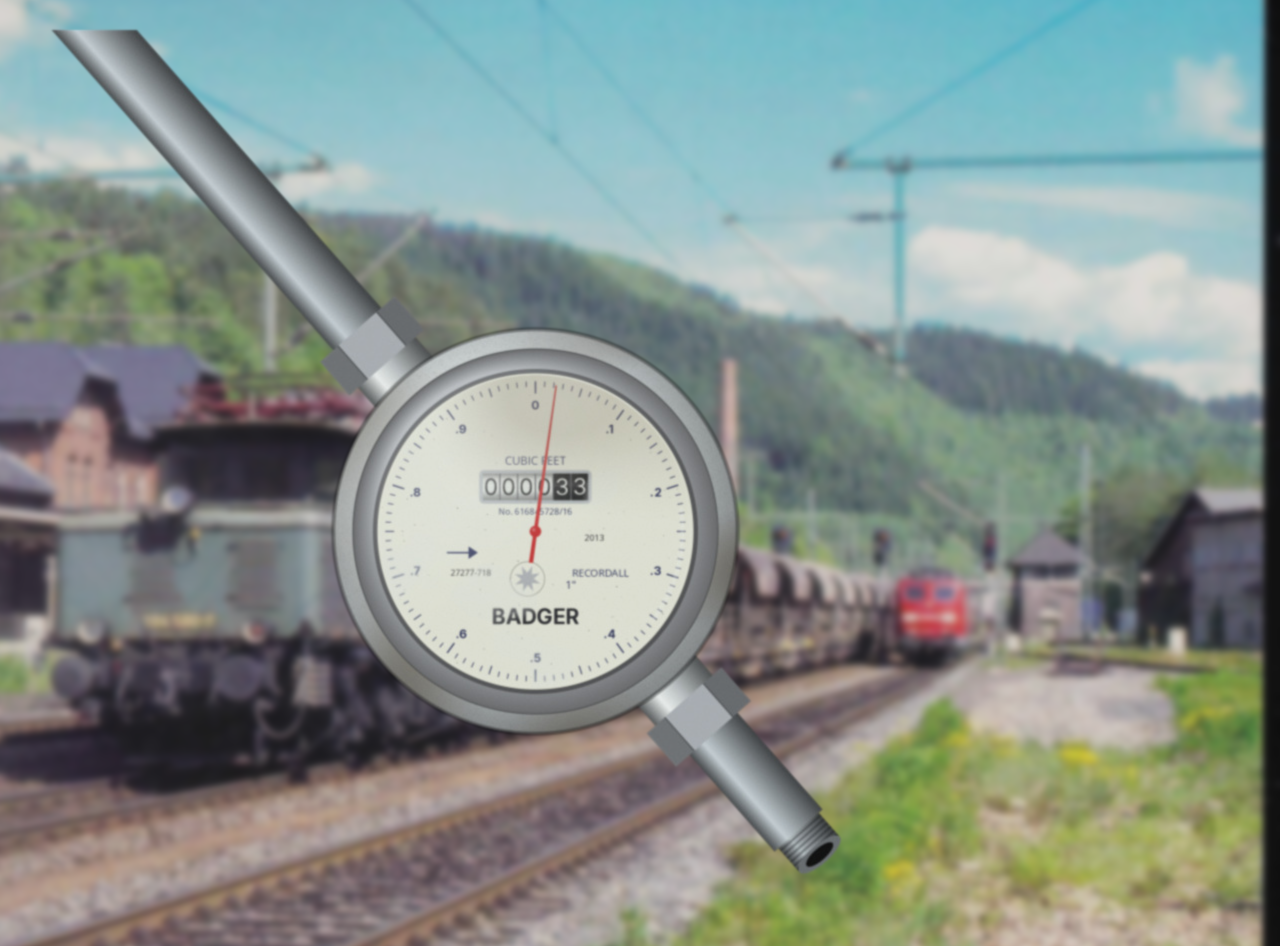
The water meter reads ft³ 33.02
